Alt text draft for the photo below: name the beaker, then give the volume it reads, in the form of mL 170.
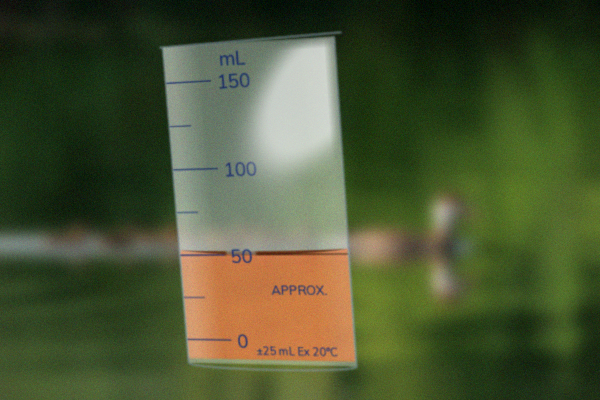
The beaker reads mL 50
